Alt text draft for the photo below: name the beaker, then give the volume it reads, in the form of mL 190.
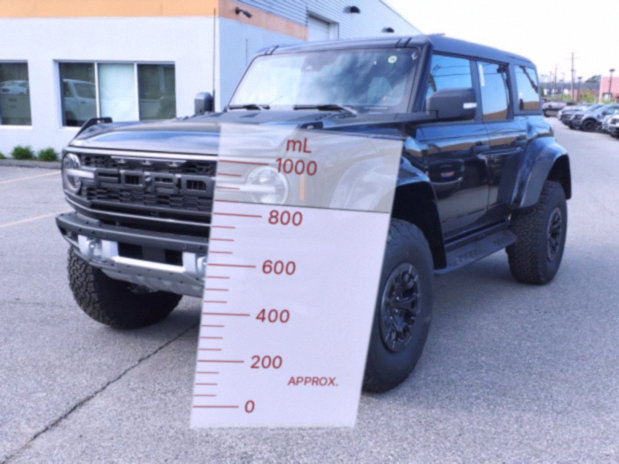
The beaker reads mL 850
